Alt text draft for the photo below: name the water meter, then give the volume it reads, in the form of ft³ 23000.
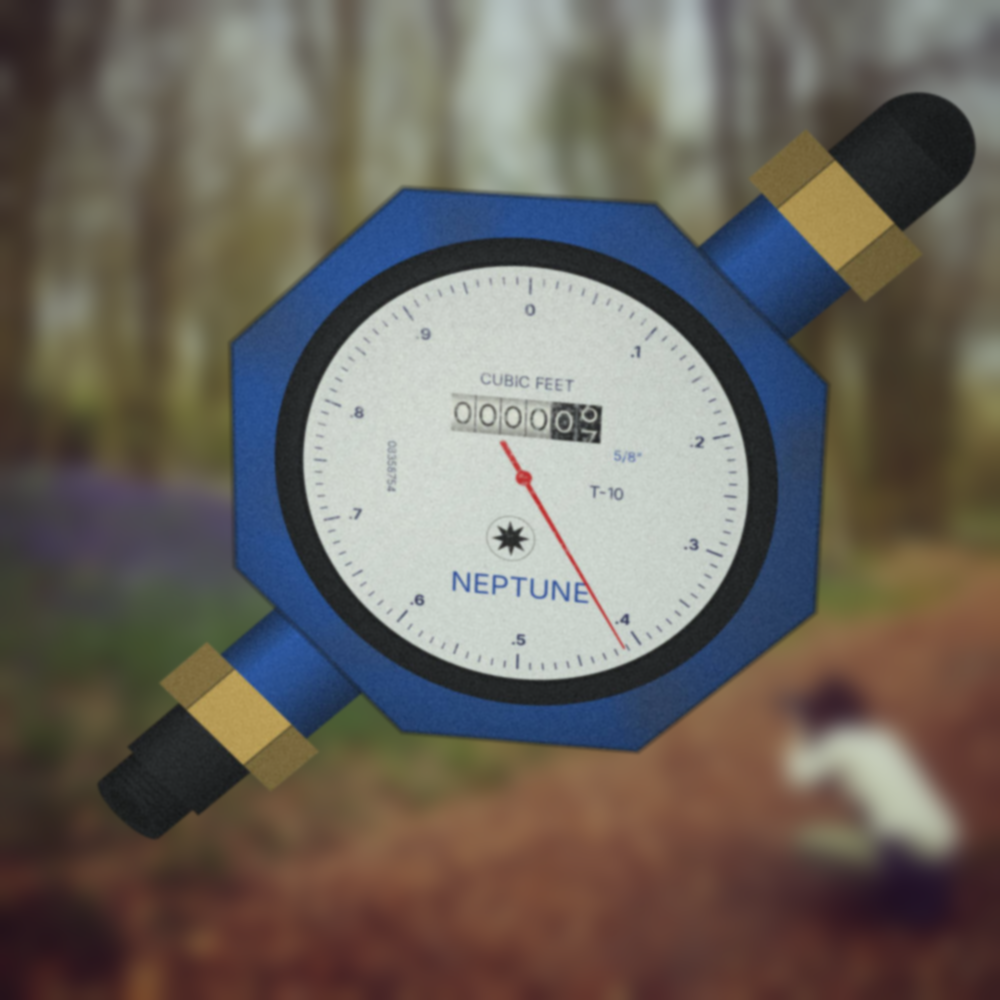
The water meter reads ft³ 6.41
